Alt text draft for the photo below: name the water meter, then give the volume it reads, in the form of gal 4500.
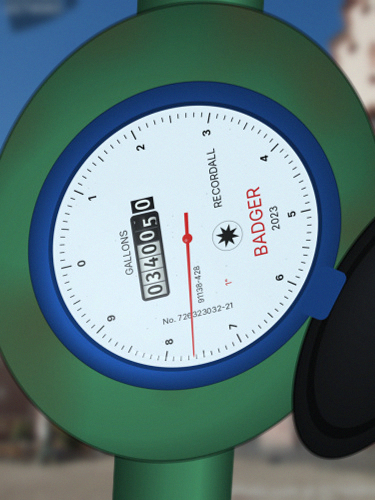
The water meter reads gal 340047.6
